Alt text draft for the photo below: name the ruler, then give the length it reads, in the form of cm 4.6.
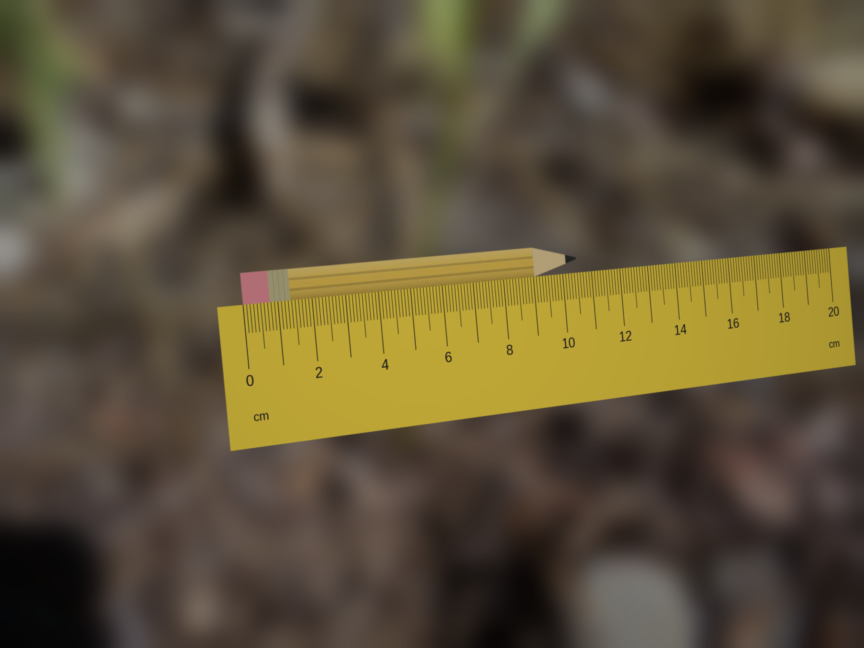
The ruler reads cm 10.5
